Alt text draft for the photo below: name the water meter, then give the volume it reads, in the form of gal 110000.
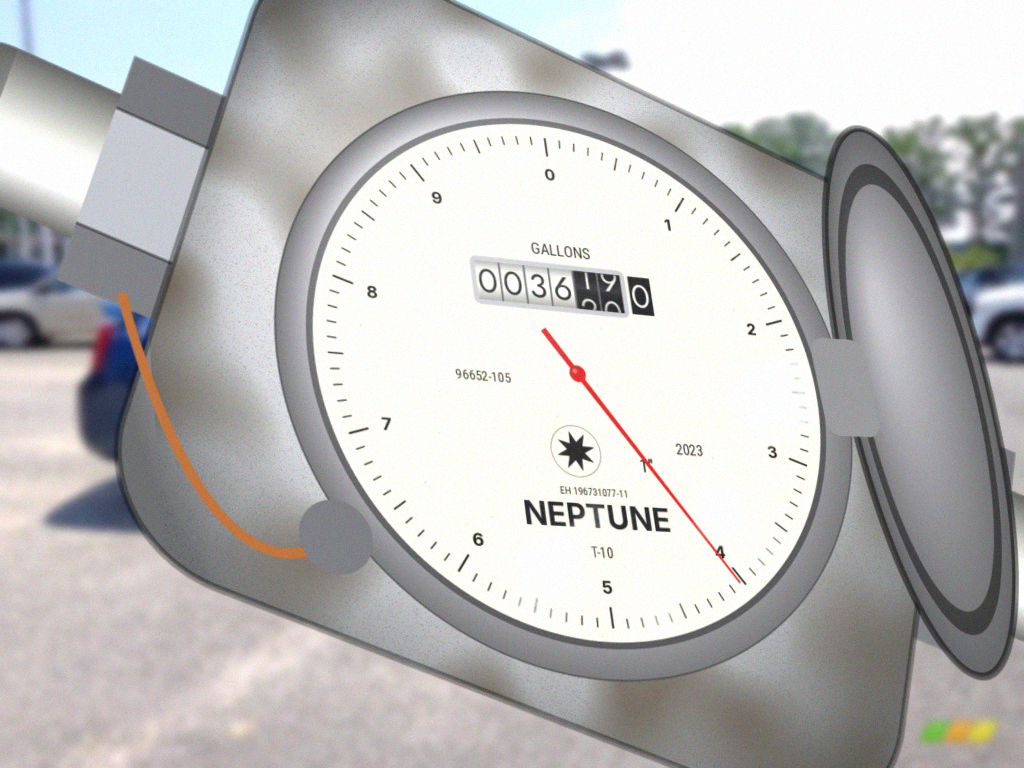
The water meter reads gal 36194.0
